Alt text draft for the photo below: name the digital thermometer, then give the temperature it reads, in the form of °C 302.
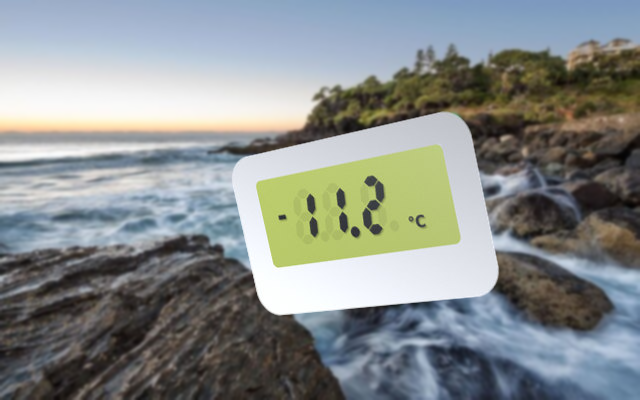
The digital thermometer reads °C -11.2
